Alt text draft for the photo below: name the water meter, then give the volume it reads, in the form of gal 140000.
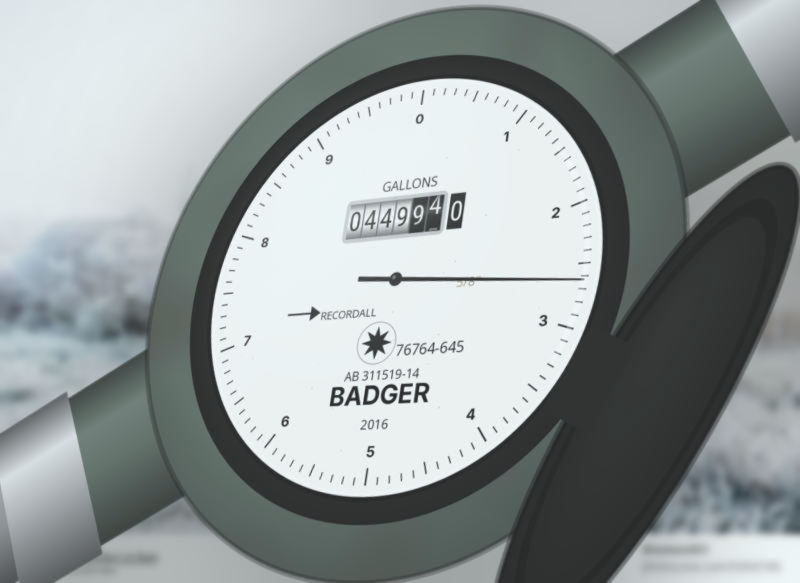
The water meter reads gal 449942.6
